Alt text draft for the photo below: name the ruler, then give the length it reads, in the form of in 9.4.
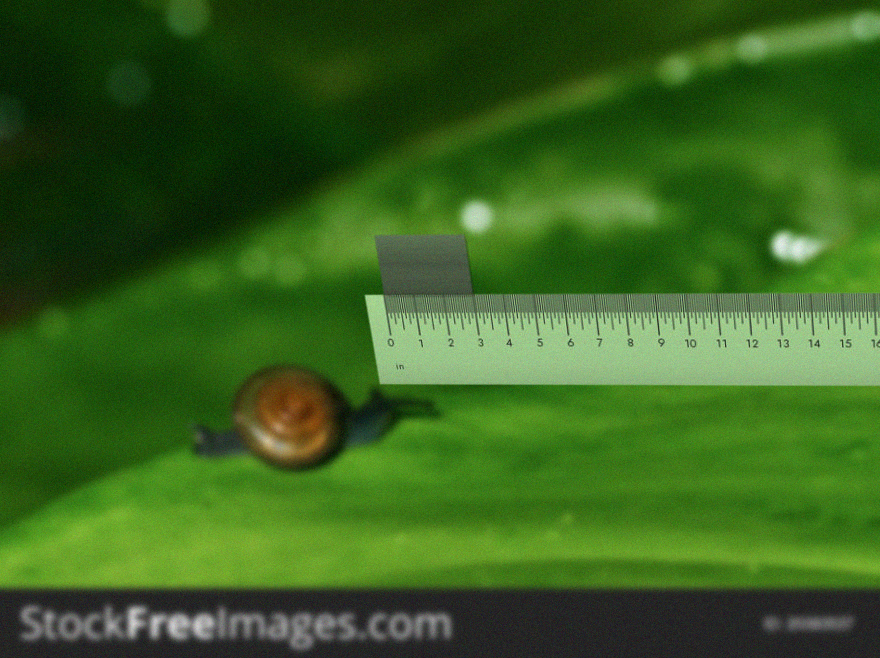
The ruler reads in 3
